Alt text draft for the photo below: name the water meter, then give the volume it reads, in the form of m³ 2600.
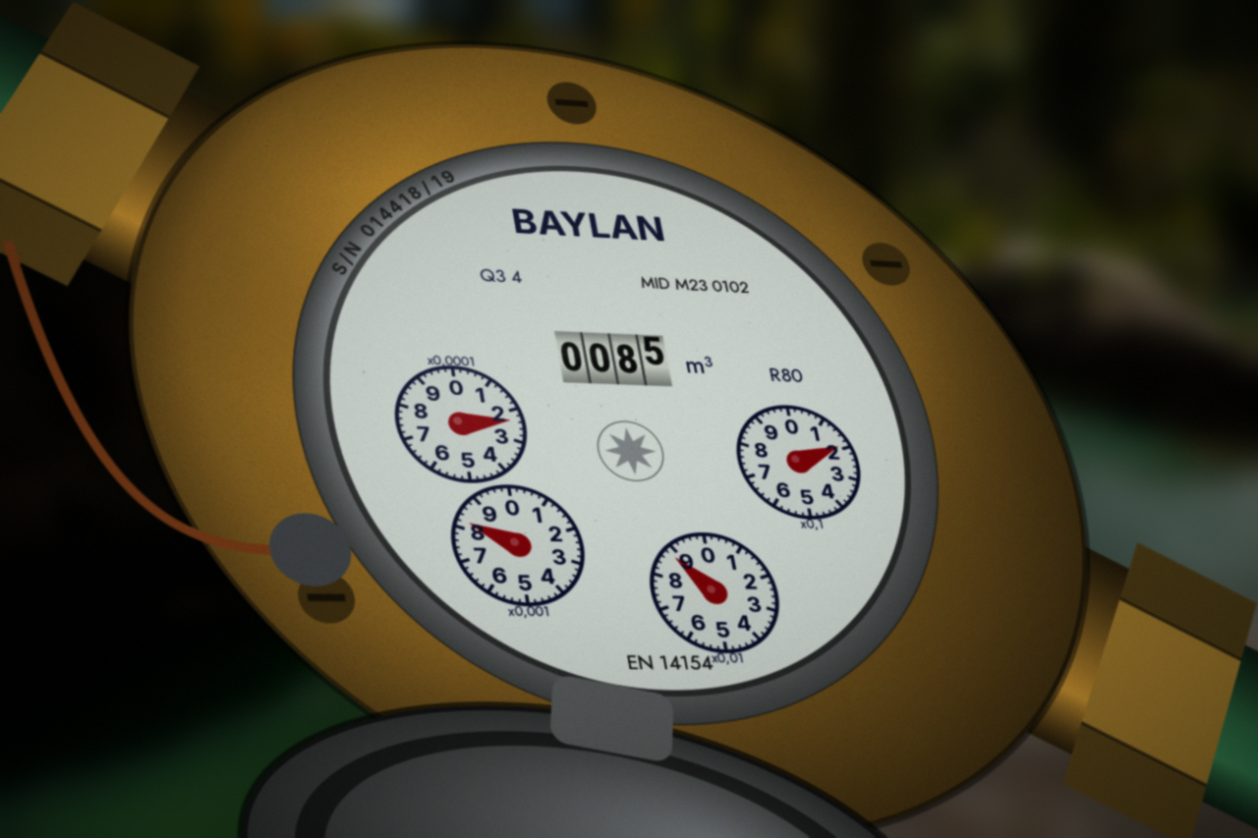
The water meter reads m³ 85.1882
